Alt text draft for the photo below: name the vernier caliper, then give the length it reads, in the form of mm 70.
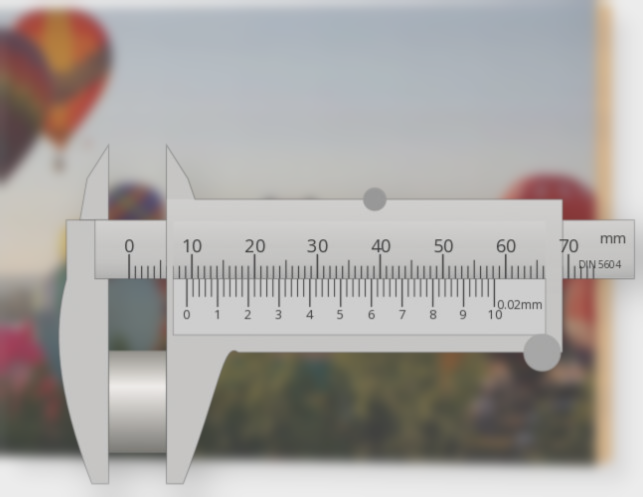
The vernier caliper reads mm 9.2
